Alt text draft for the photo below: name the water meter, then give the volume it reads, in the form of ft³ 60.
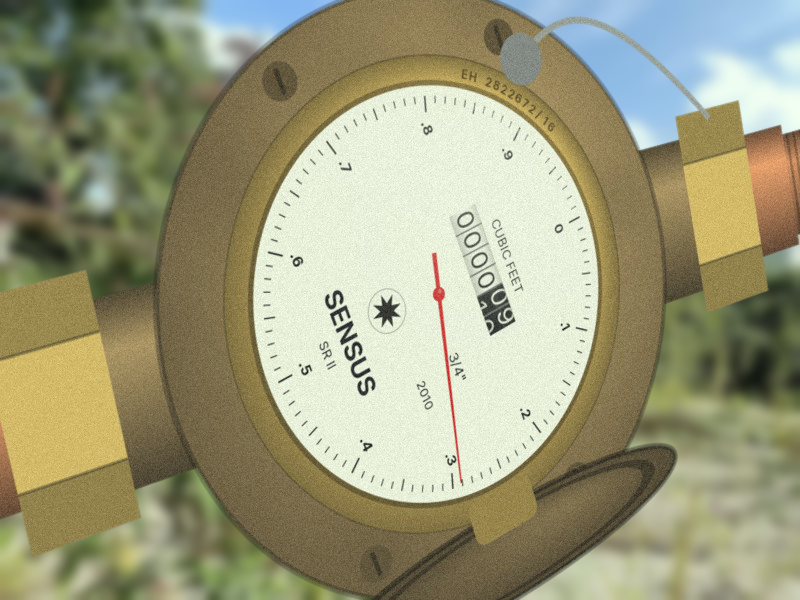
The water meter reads ft³ 9.29
